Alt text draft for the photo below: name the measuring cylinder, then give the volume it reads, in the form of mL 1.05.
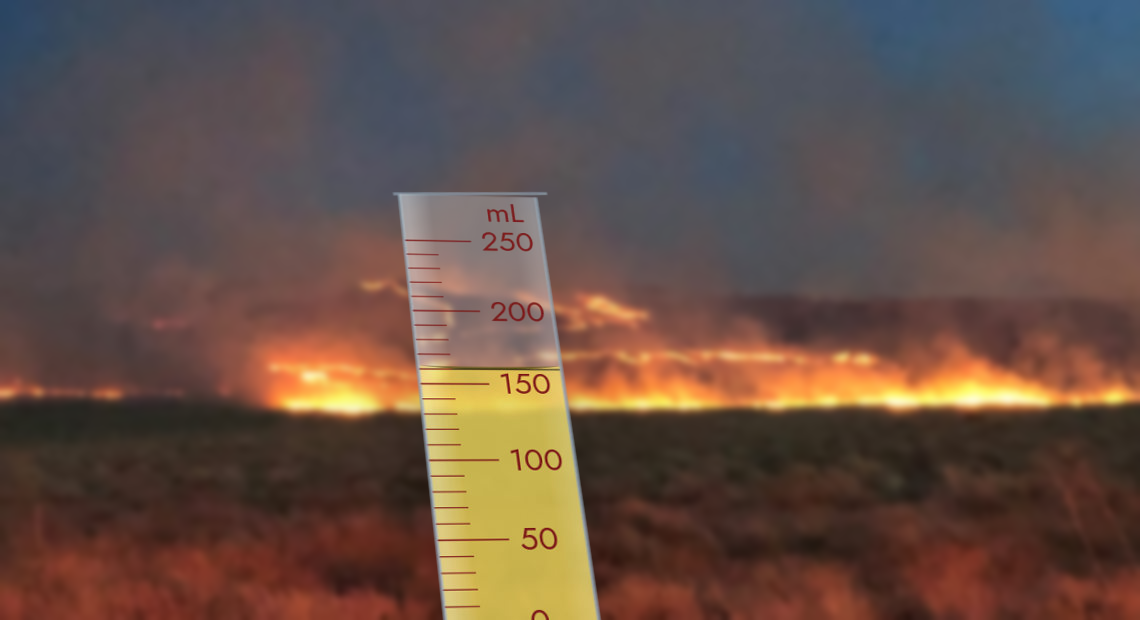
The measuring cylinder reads mL 160
